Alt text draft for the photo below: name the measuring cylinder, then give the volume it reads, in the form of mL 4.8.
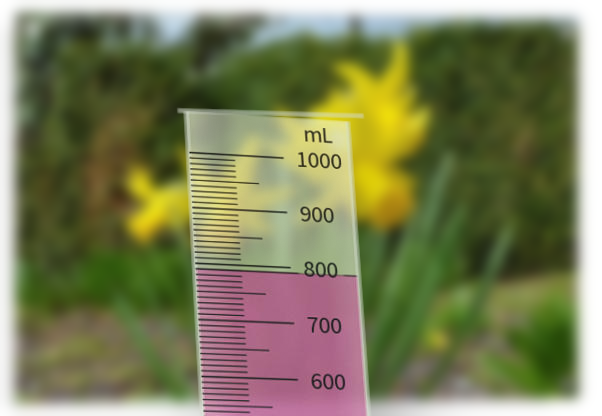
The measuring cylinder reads mL 790
